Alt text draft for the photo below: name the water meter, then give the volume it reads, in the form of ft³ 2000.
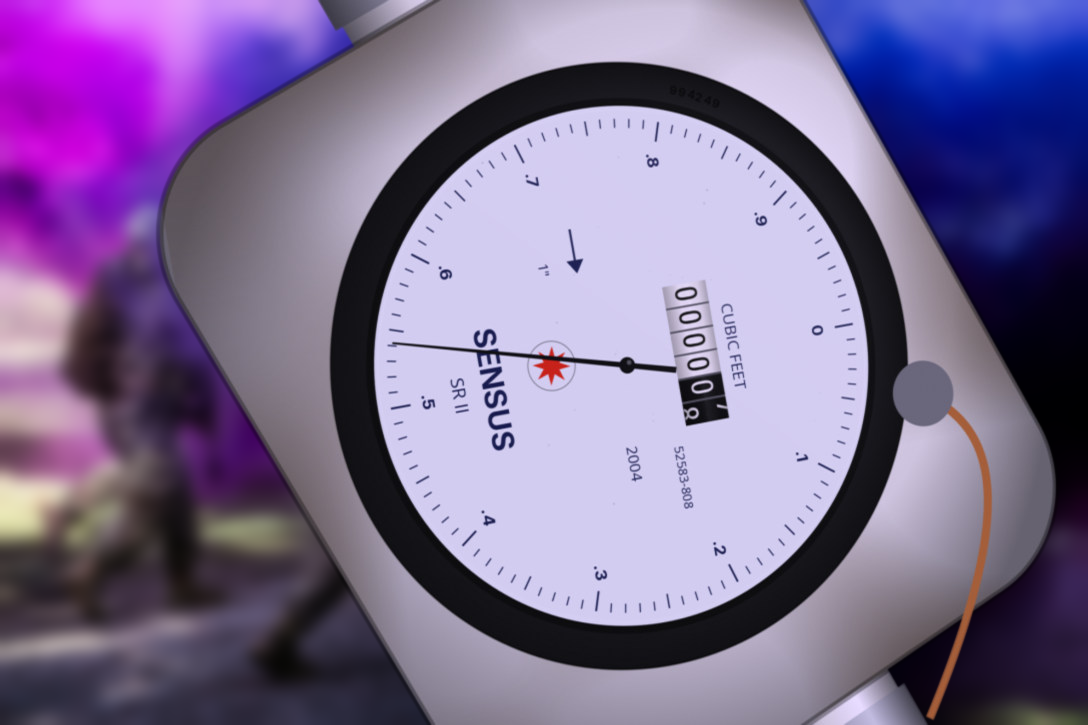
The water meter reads ft³ 7.54
